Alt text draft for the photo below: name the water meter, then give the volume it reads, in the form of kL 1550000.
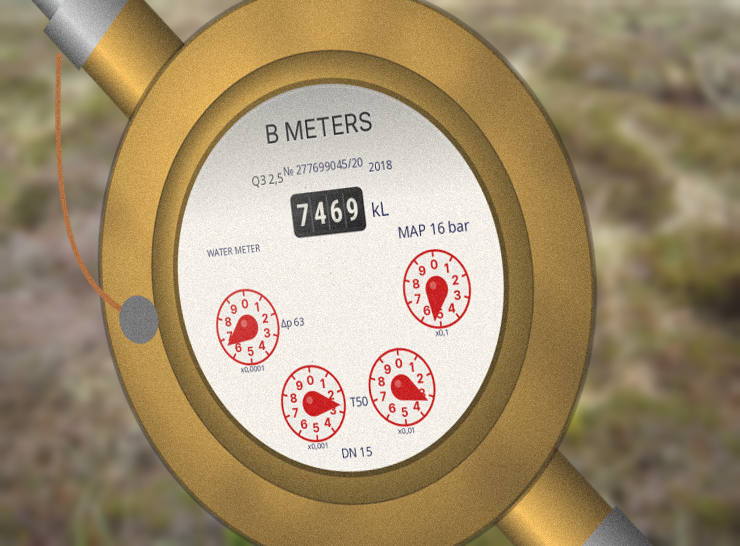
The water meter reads kL 7469.5326
